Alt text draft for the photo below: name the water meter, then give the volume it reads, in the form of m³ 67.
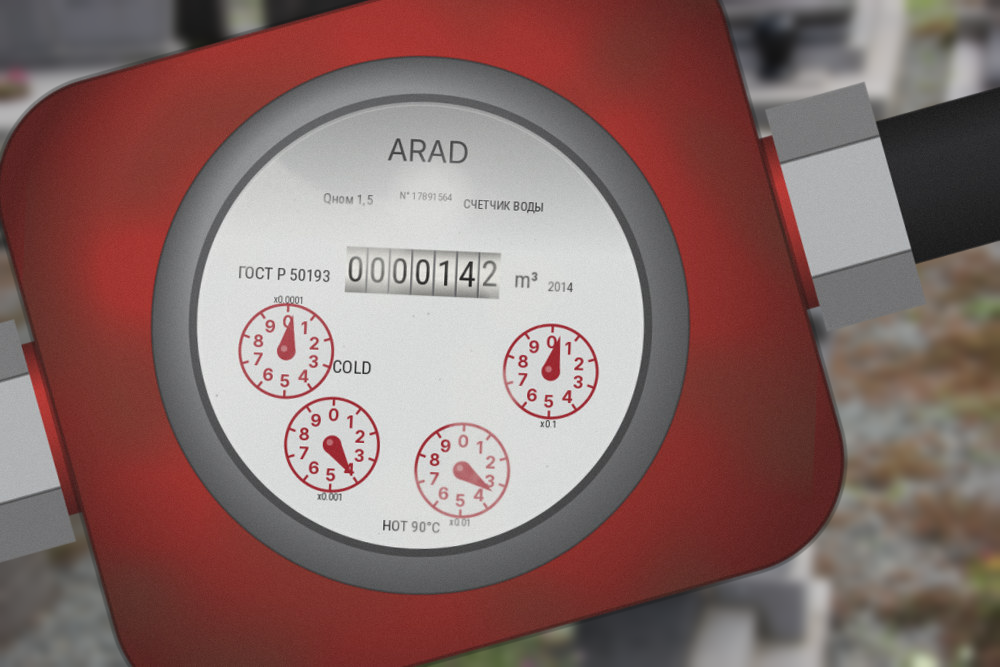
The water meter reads m³ 142.0340
